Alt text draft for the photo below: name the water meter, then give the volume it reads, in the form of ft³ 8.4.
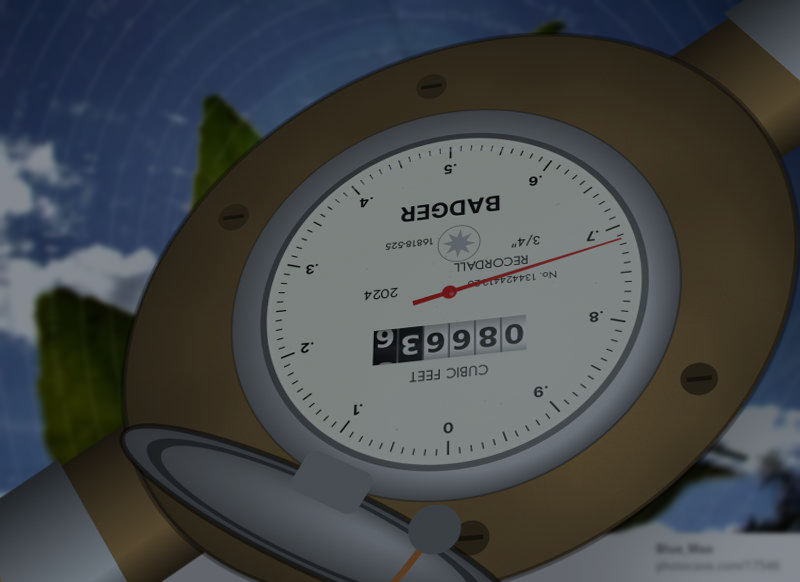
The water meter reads ft³ 86635.71
